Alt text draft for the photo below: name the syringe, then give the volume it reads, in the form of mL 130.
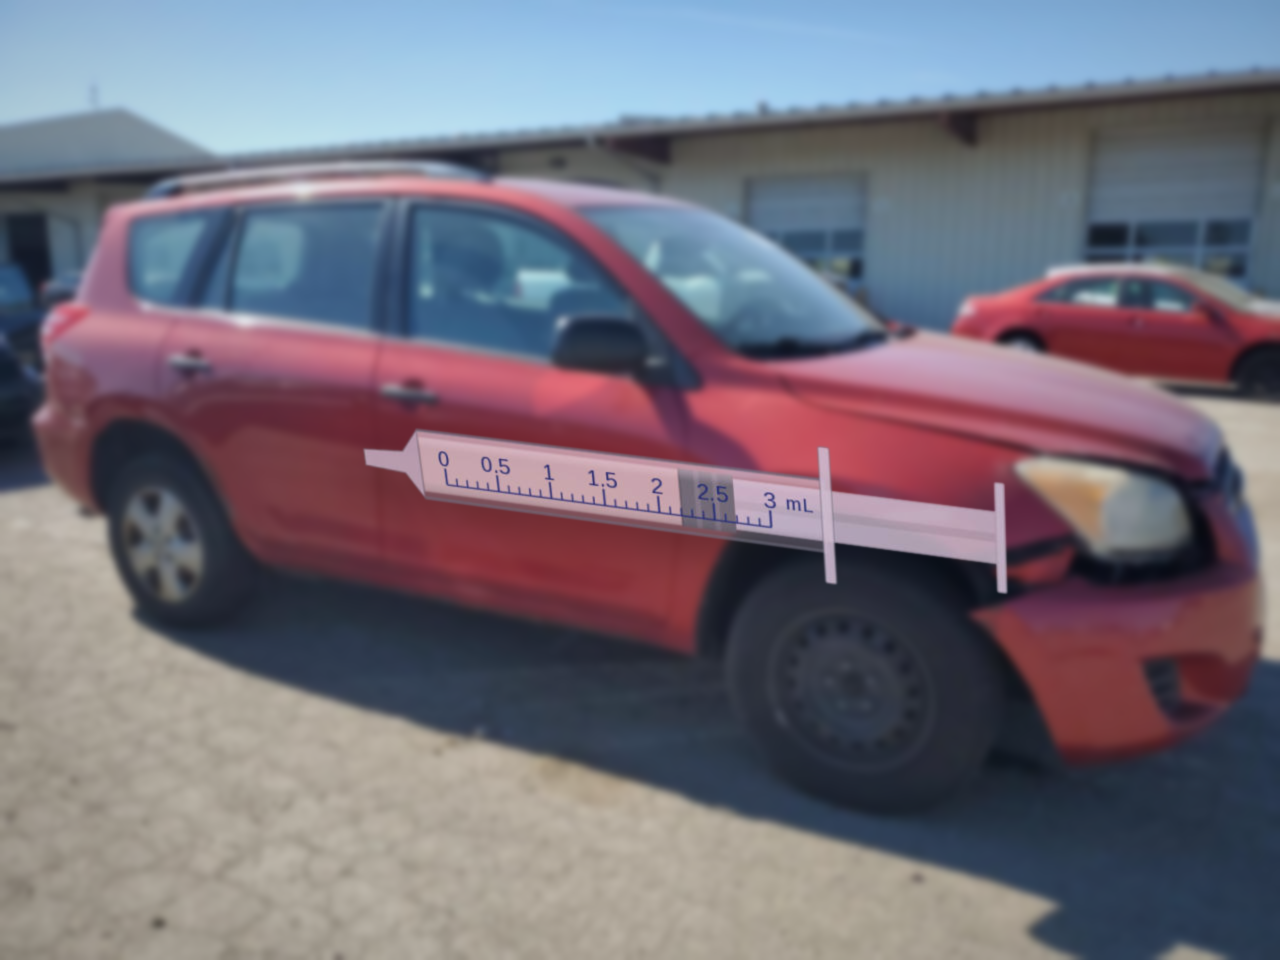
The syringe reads mL 2.2
